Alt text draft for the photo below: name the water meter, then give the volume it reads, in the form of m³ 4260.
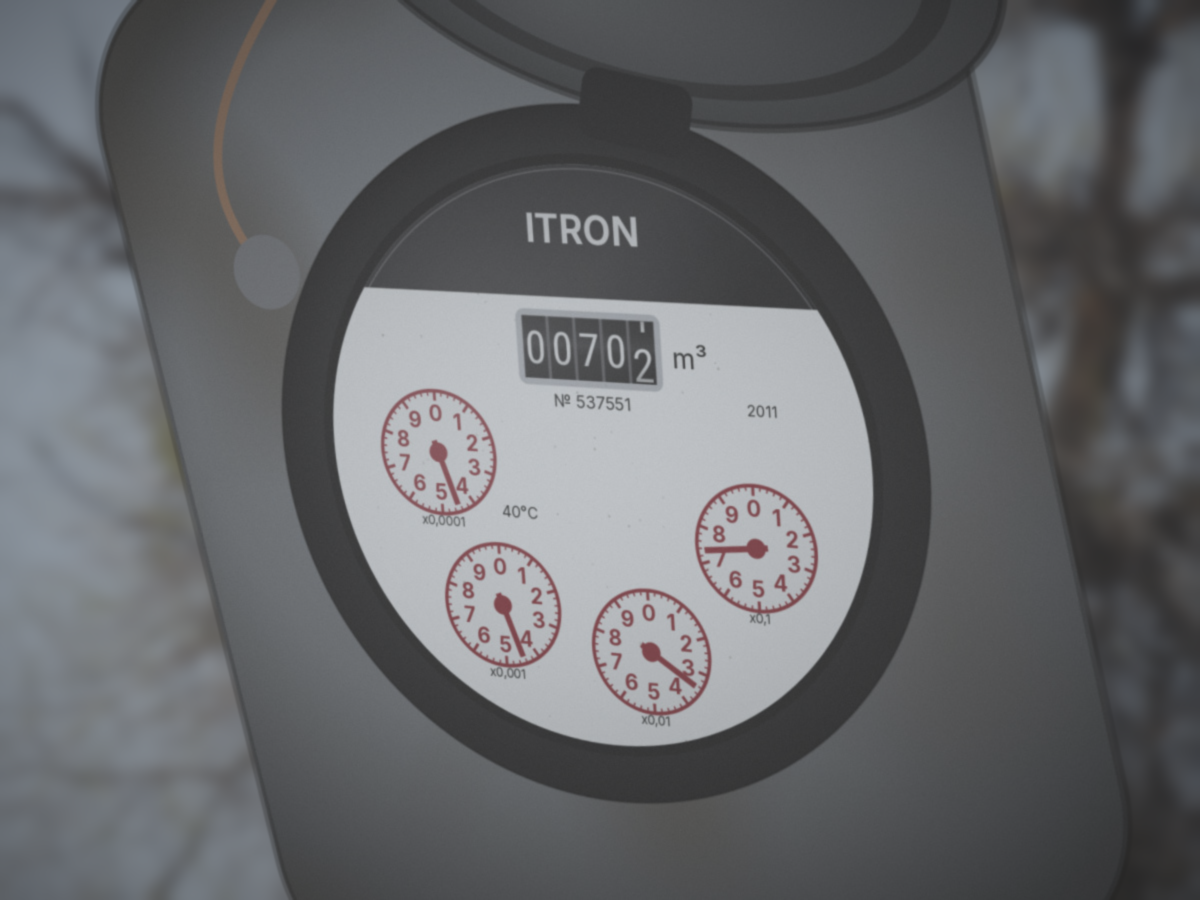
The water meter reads m³ 701.7344
